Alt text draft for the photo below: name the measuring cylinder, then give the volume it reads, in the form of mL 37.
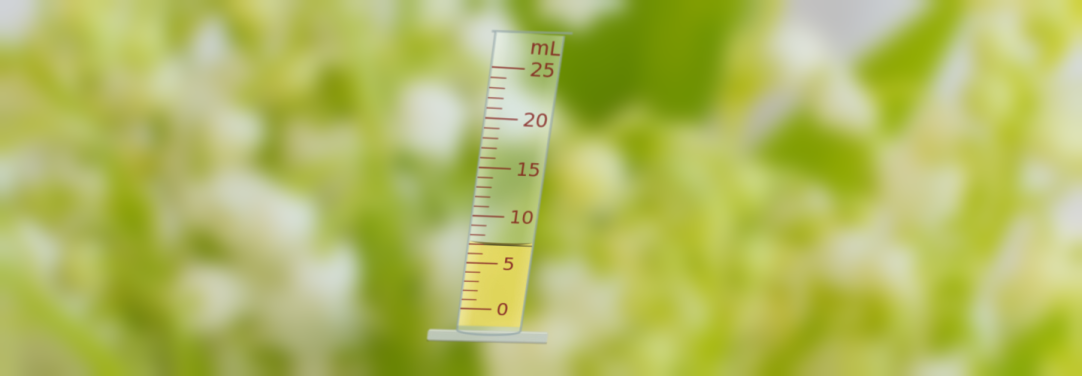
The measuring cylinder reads mL 7
